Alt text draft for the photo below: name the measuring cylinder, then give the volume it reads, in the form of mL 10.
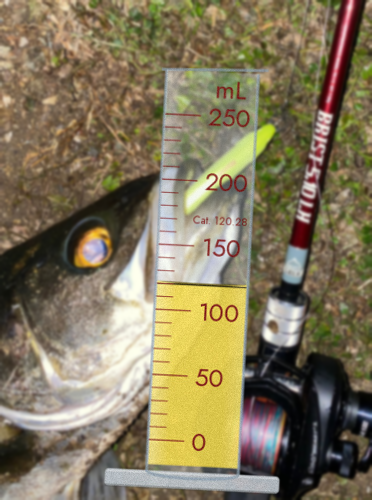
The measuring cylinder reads mL 120
